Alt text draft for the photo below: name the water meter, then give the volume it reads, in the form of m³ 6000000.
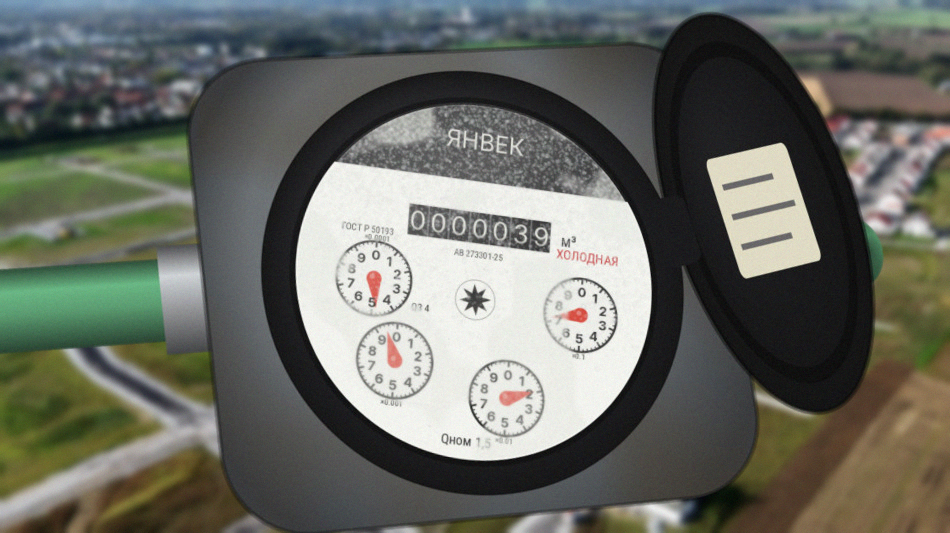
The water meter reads m³ 39.7194
